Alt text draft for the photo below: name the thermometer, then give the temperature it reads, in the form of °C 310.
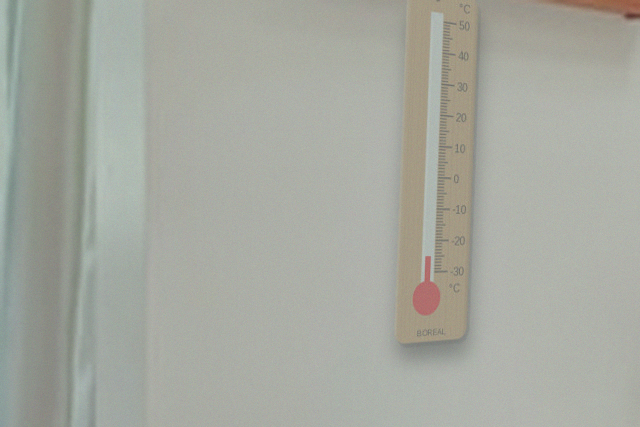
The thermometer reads °C -25
